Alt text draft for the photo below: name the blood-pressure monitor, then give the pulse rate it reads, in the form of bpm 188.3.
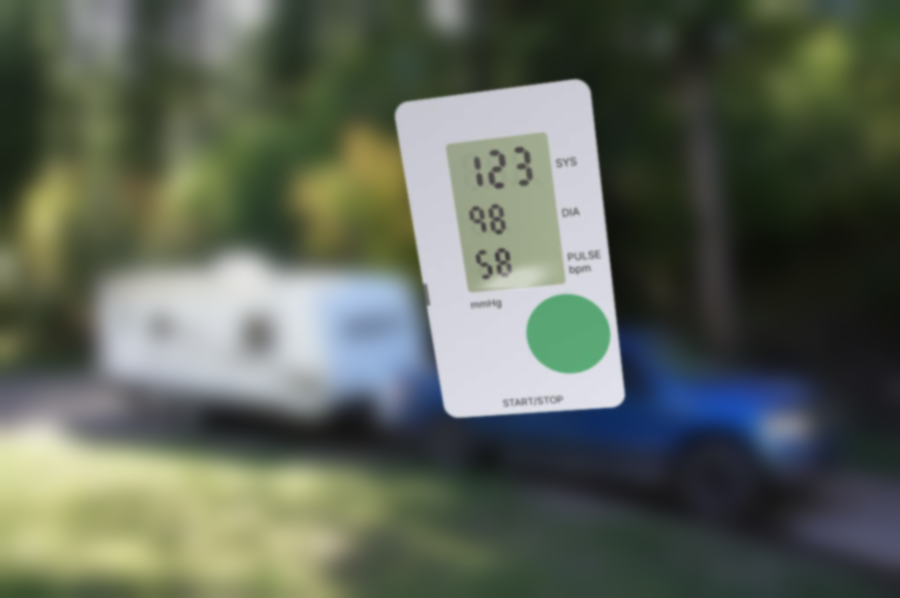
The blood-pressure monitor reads bpm 58
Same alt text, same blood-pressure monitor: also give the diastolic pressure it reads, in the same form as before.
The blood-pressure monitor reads mmHg 98
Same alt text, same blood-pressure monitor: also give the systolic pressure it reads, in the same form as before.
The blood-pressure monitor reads mmHg 123
